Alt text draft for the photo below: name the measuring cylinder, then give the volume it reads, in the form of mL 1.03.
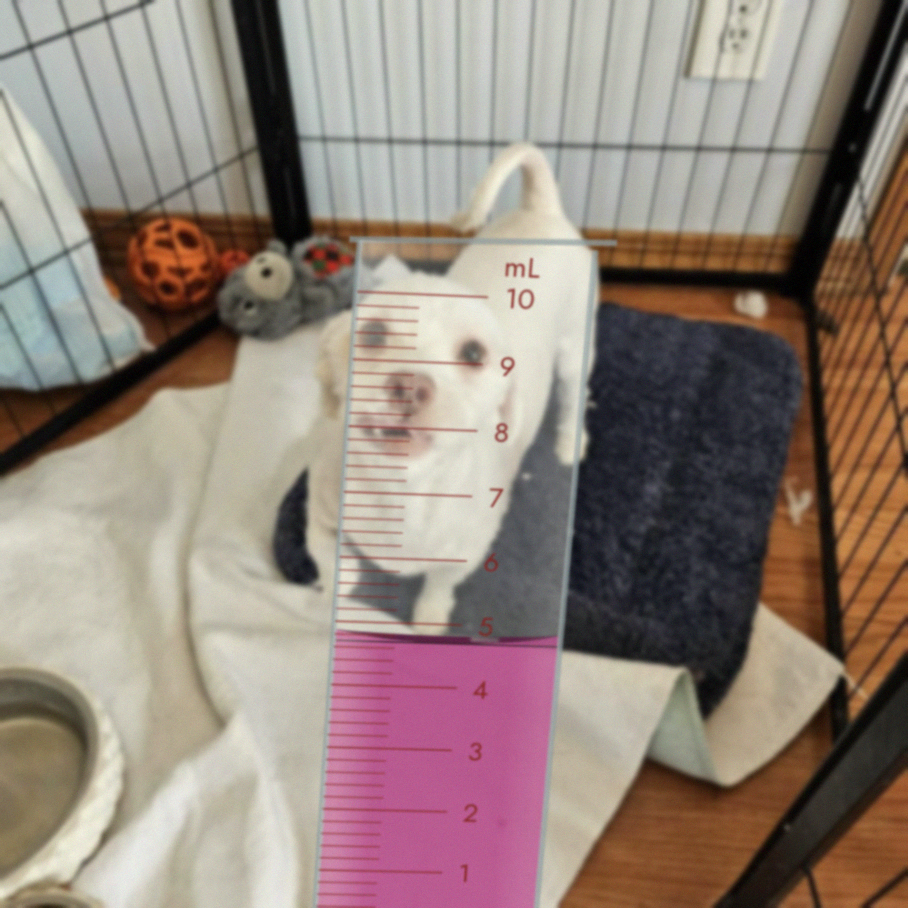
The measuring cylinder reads mL 4.7
